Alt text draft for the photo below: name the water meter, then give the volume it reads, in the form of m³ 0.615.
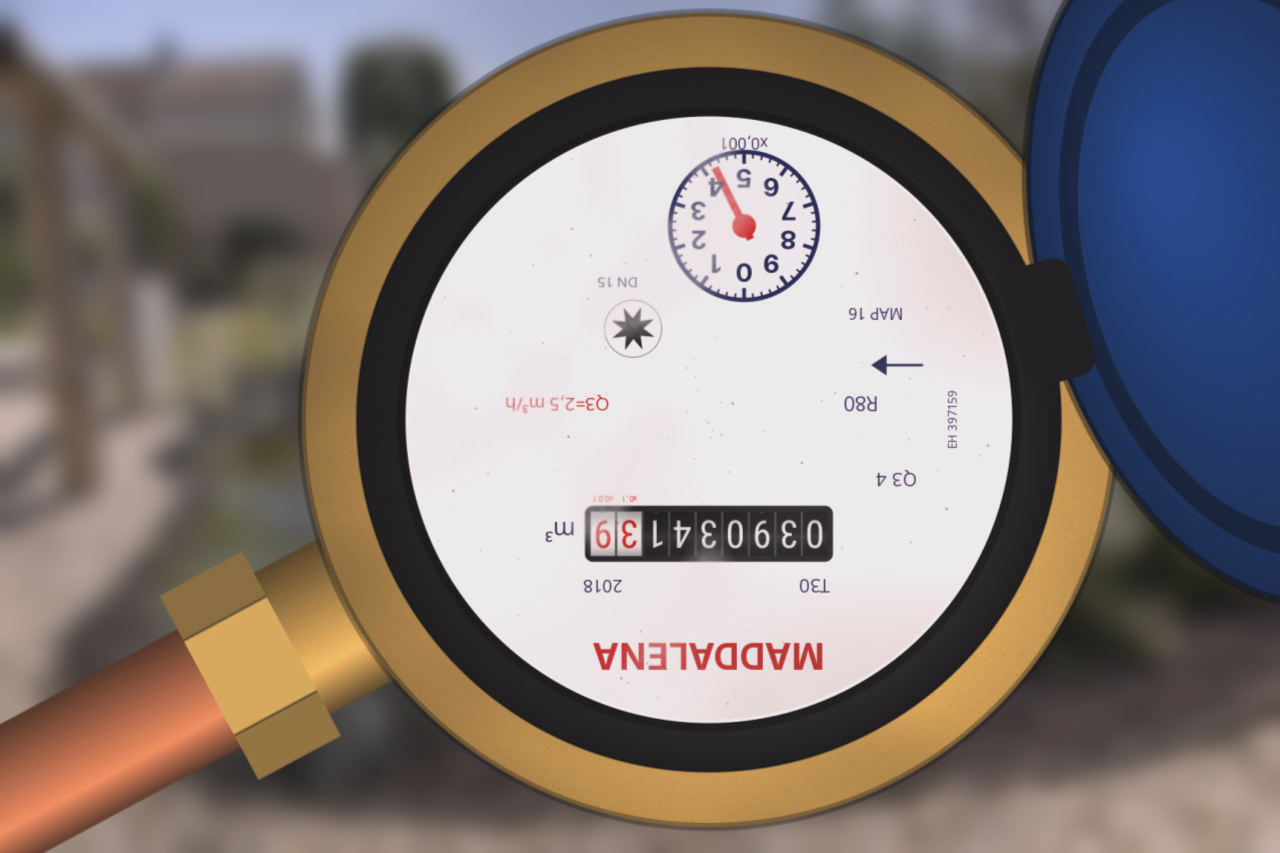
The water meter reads m³ 390341.394
